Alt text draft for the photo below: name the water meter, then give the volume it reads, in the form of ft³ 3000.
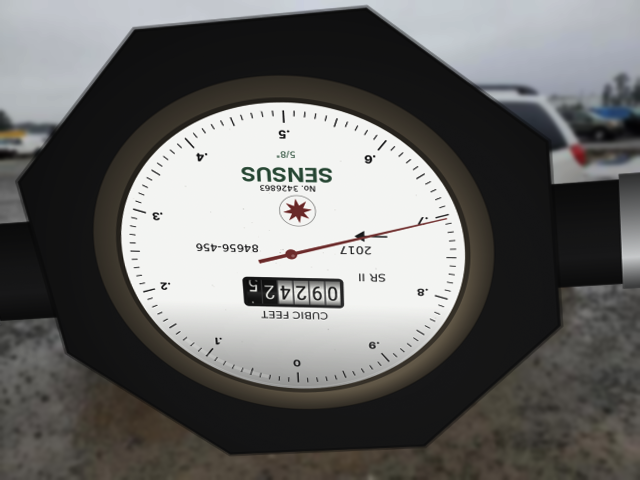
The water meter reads ft³ 92424.70
